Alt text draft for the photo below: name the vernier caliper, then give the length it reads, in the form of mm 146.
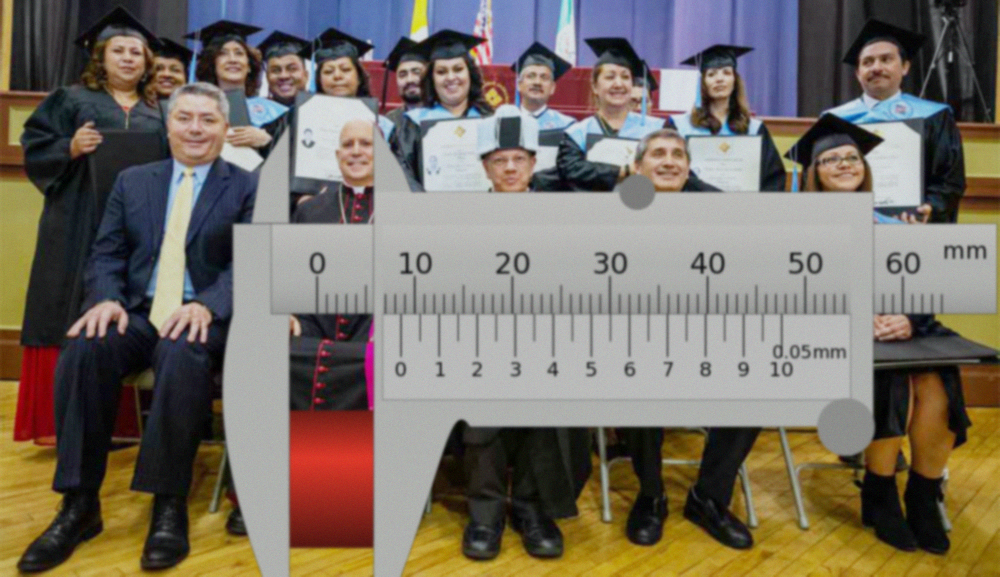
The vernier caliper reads mm 8.6
